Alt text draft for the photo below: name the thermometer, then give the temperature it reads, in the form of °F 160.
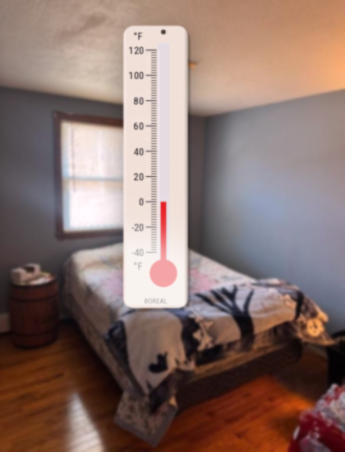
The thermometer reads °F 0
